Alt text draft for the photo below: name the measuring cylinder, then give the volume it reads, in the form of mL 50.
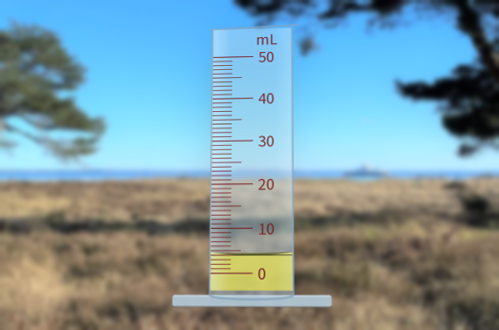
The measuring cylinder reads mL 4
